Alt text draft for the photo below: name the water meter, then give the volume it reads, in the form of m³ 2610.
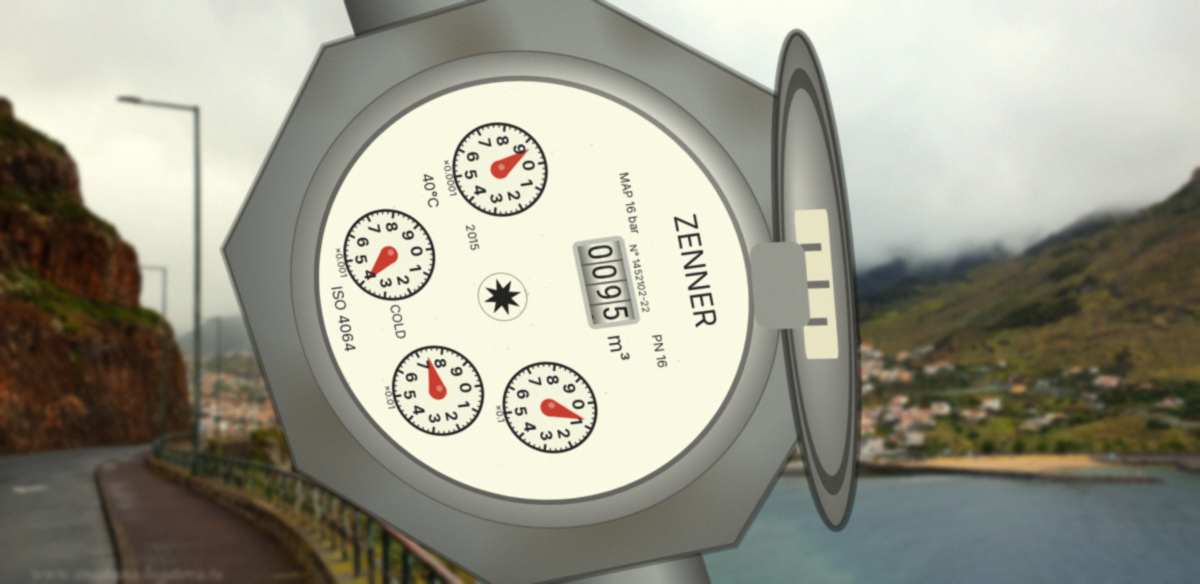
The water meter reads m³ 95.0739
